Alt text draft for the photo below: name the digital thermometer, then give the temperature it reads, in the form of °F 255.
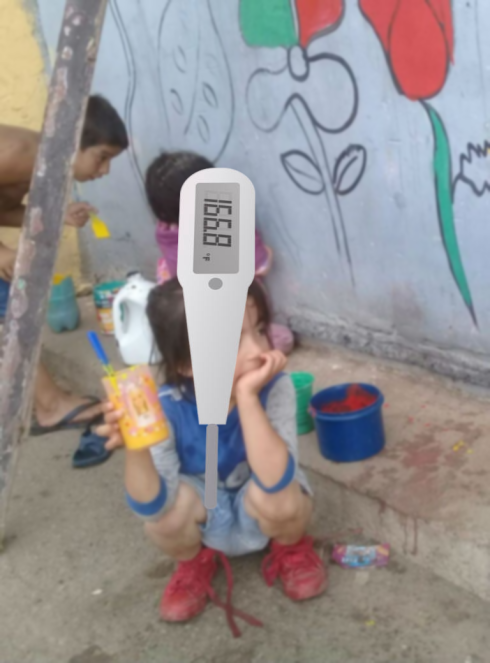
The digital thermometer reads °F 166.8
